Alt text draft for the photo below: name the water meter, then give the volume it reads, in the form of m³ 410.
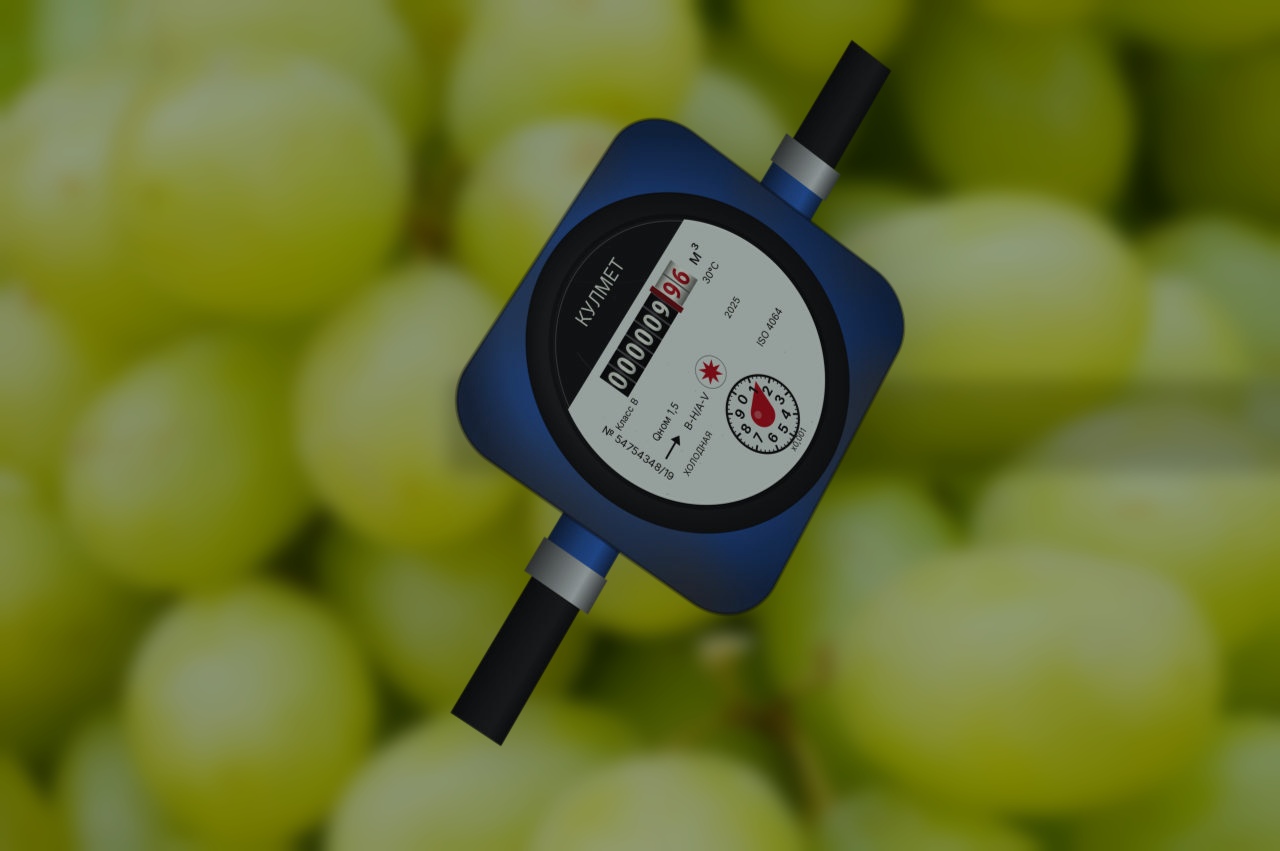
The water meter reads m³ 9.961
